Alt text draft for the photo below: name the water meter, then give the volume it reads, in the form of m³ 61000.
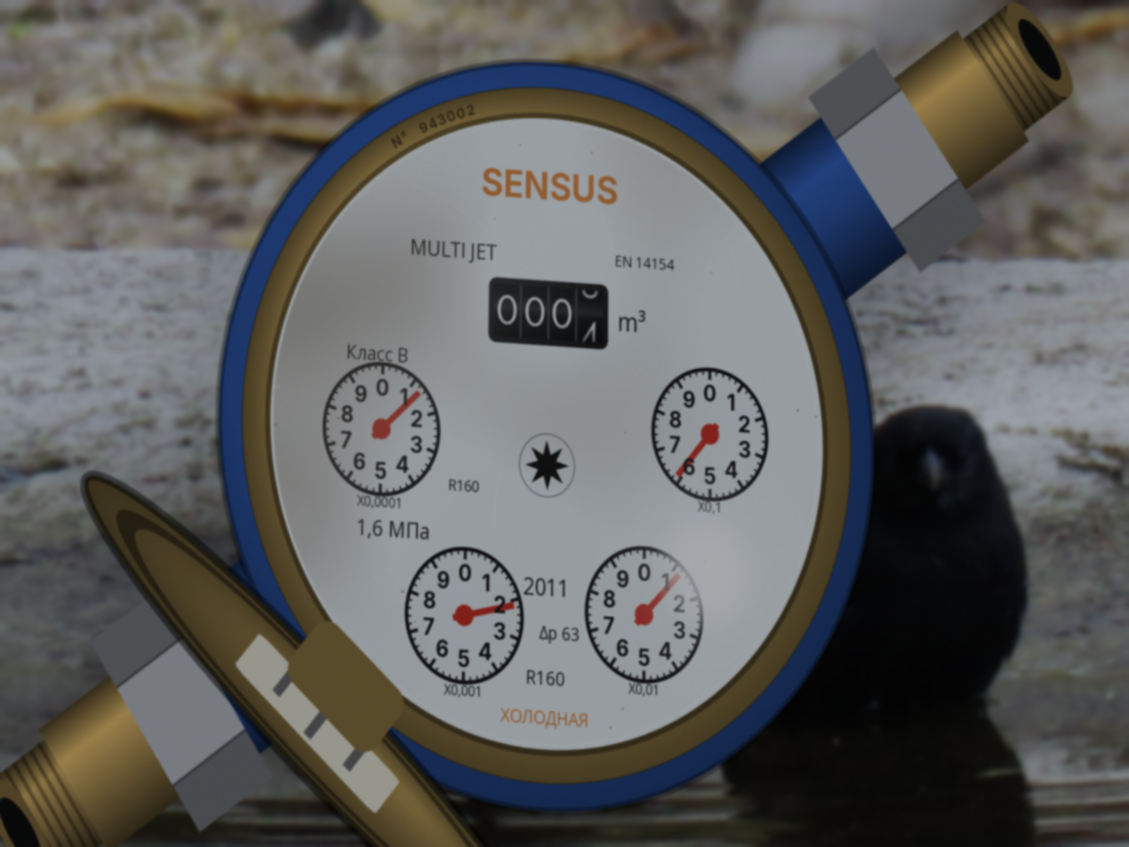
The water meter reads m³ 3.6121
